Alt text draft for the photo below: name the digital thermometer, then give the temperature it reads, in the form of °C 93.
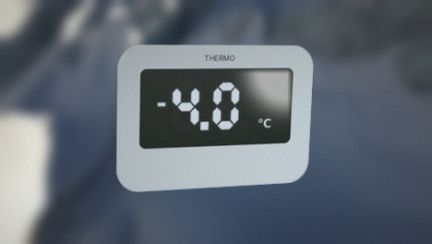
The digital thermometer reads °C -4.0
